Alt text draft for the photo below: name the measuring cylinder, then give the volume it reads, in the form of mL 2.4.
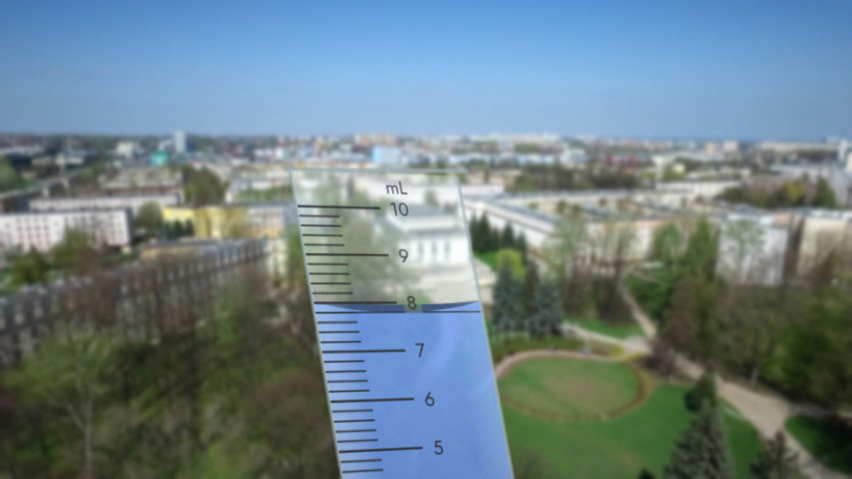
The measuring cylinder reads mL 7.8
